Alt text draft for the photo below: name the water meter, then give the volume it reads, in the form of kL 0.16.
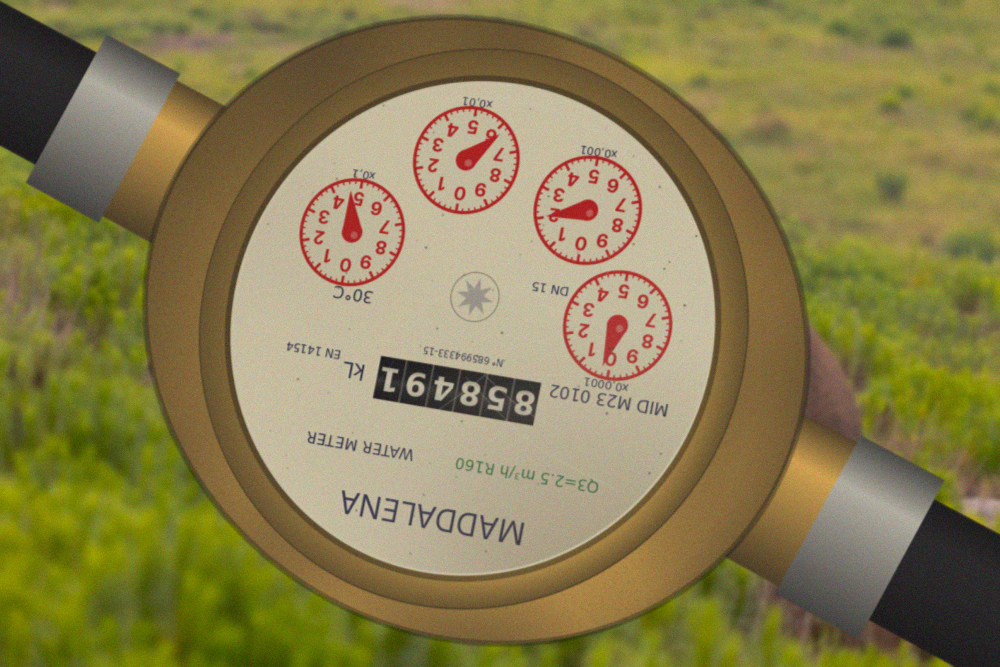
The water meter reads kL 858491.4620
